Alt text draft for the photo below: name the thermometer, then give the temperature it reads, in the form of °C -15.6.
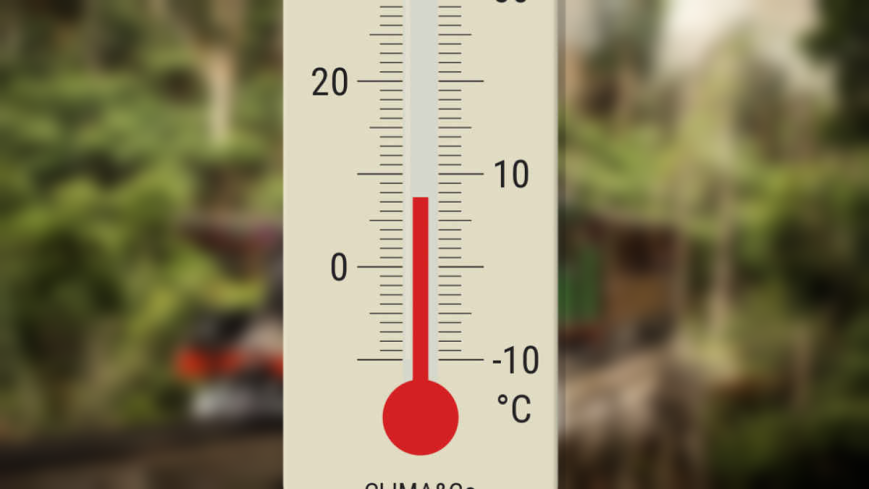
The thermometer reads °C 7.5
